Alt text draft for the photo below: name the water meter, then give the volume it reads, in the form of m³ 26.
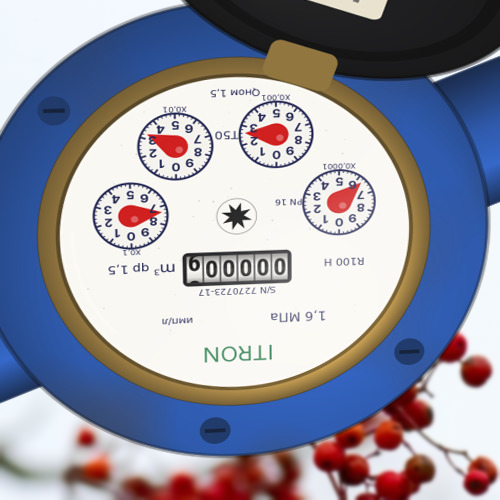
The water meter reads m³ 8.7326
